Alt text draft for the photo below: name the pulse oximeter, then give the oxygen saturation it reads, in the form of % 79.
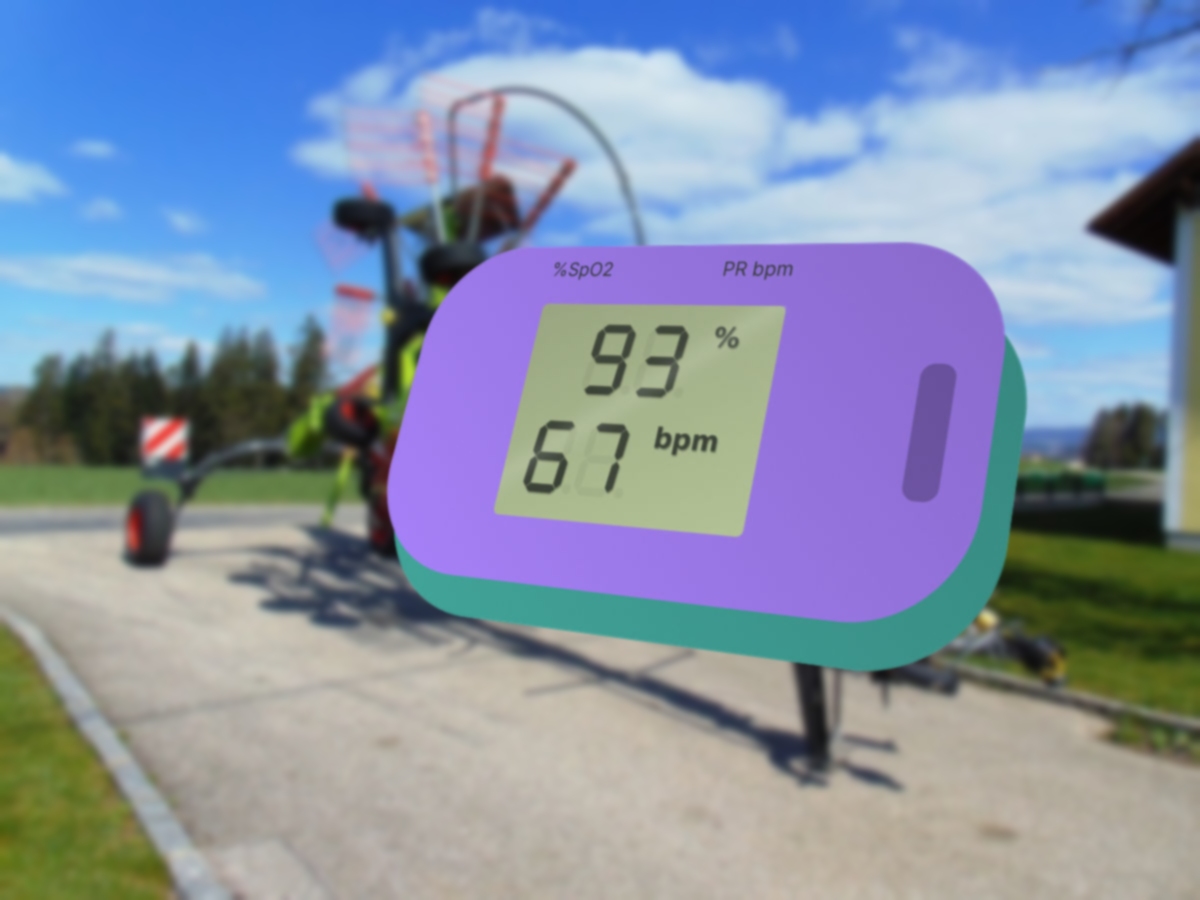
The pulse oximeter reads % 93
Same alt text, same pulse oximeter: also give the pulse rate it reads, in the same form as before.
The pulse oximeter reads bpm 67
